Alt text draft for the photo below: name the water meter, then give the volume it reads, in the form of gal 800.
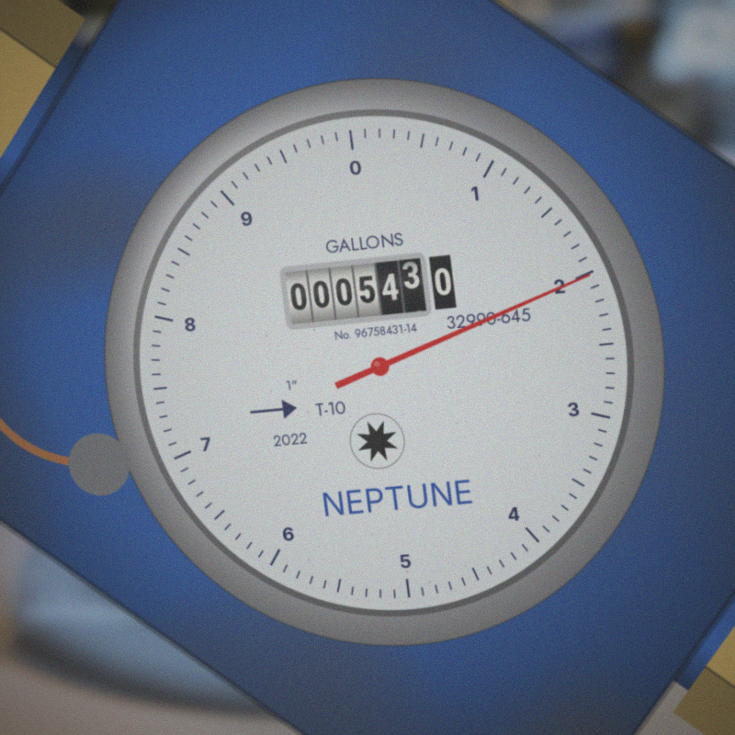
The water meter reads gal 5432.0
